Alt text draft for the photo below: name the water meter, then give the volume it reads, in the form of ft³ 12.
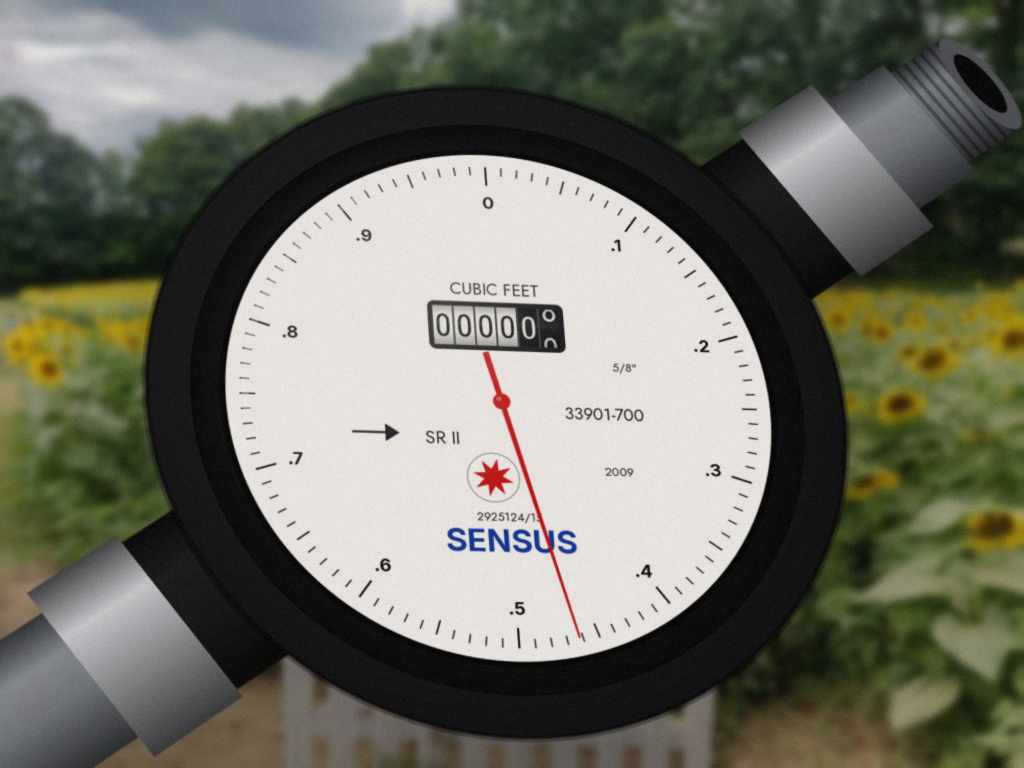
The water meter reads ft³ 8.46
